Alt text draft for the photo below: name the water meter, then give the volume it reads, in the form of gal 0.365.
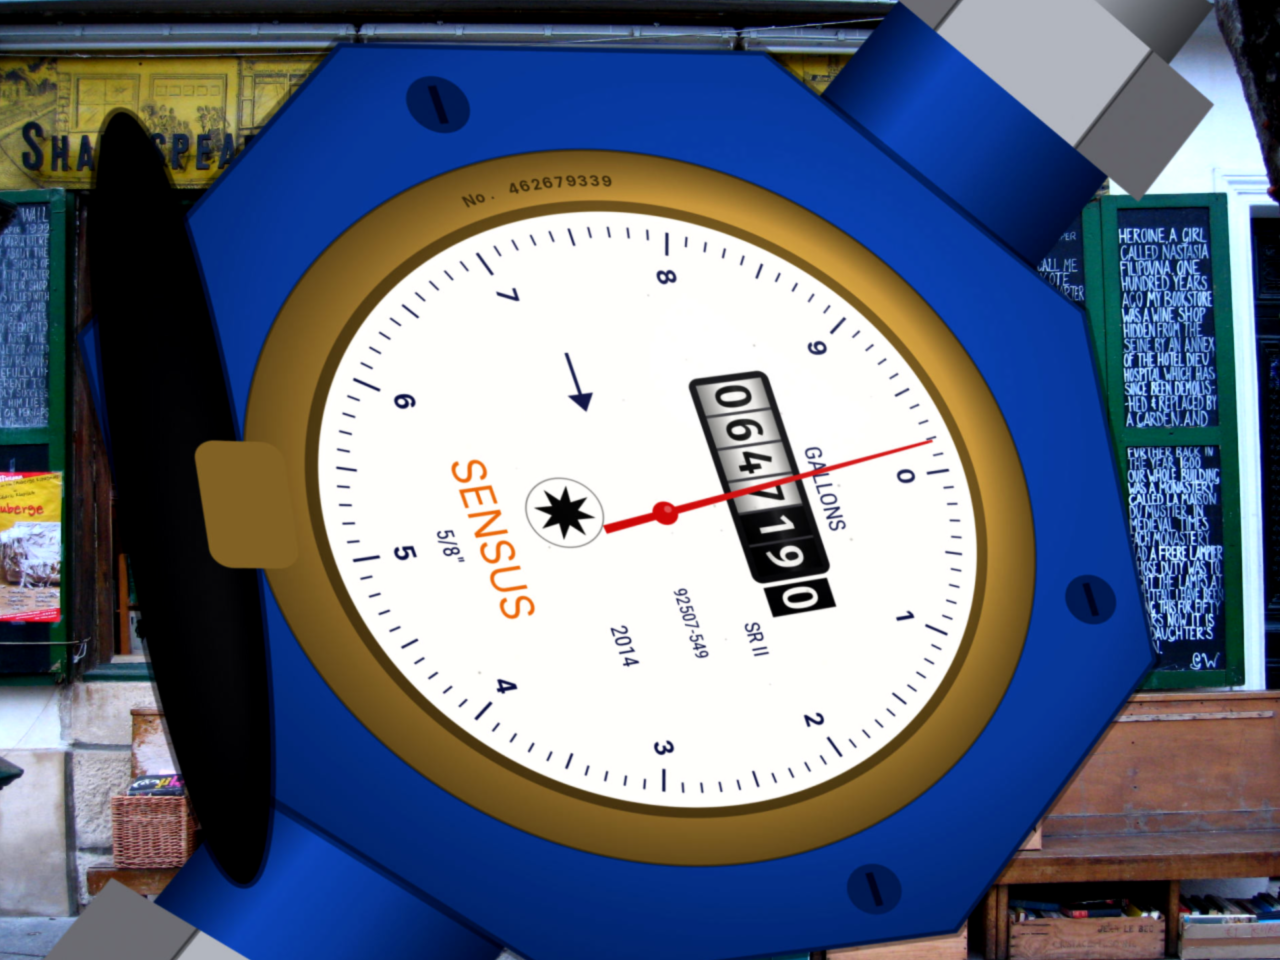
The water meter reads gal 647189.8
